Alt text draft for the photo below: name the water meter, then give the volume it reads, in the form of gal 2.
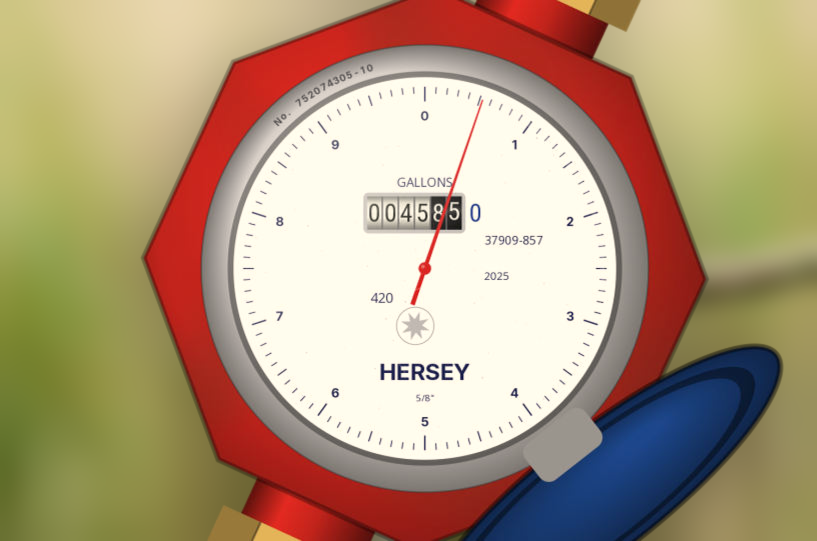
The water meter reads gal 45850.5
